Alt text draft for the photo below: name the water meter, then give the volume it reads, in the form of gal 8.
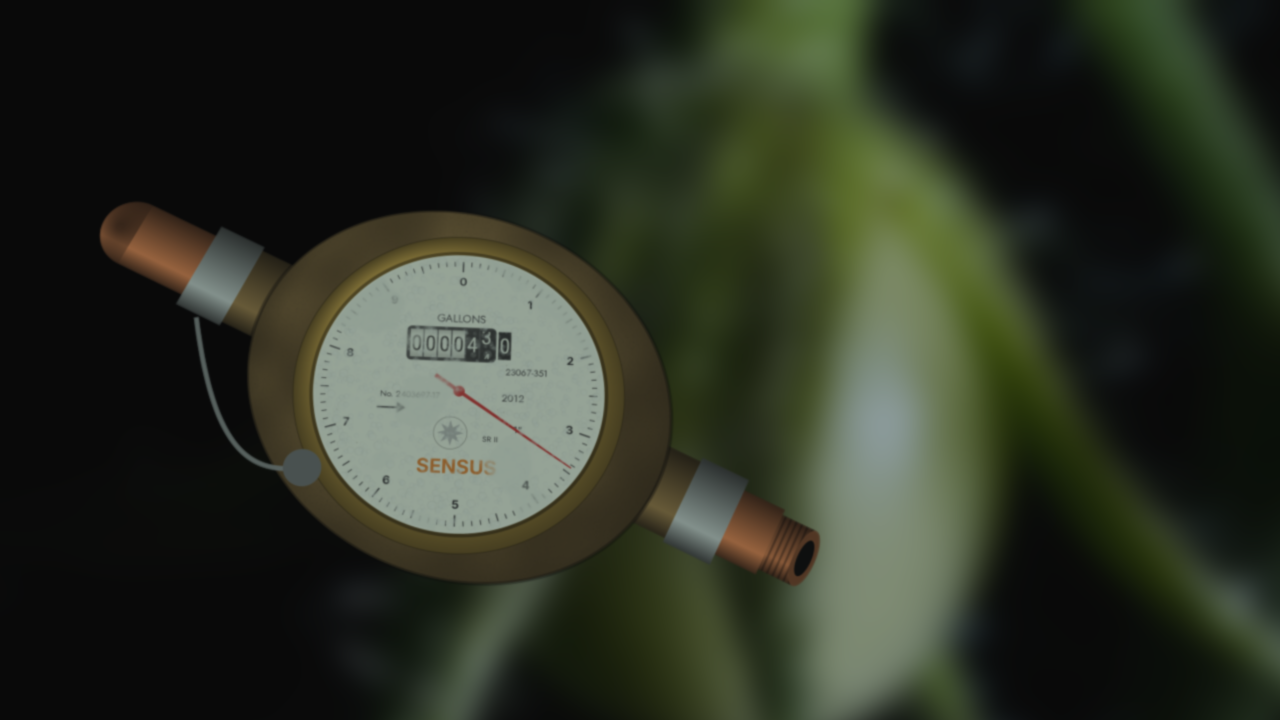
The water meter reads gal 433.4
